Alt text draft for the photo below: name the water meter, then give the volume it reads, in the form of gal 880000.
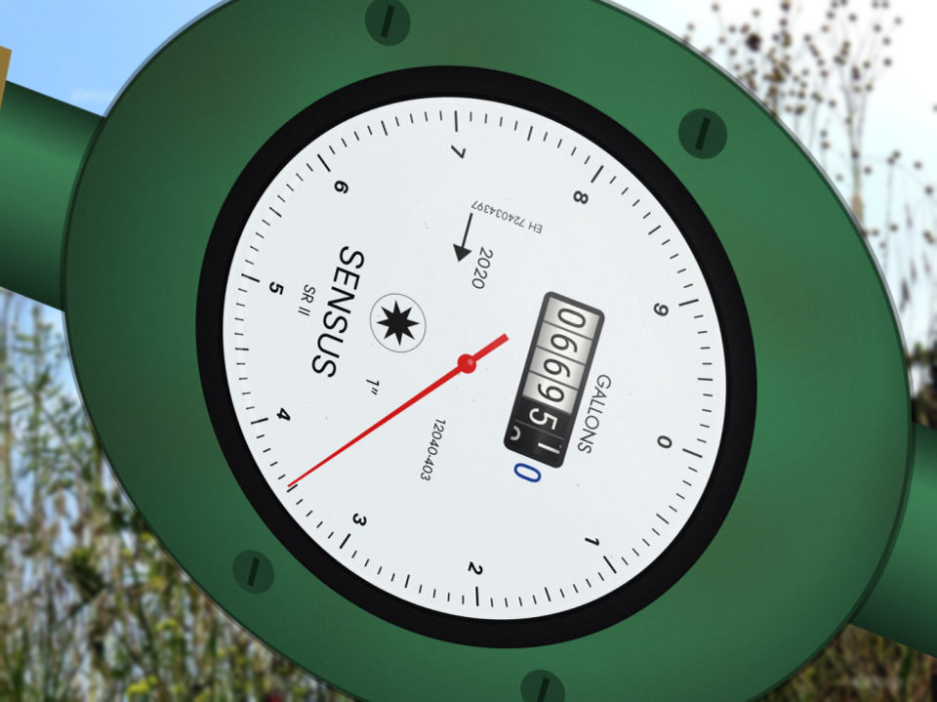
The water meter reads gal 669513.5
